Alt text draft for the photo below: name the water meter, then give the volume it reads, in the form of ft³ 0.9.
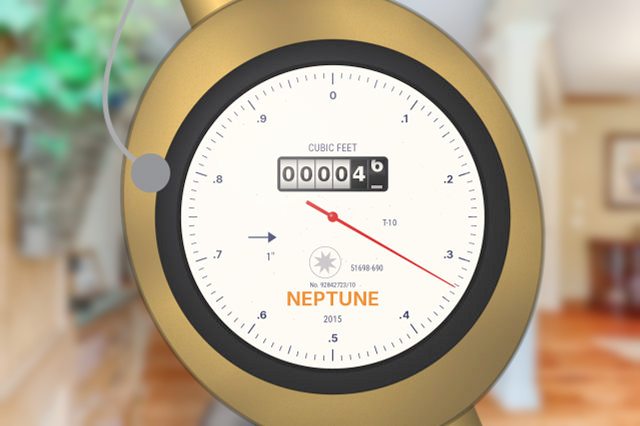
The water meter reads ft³ 46.33
